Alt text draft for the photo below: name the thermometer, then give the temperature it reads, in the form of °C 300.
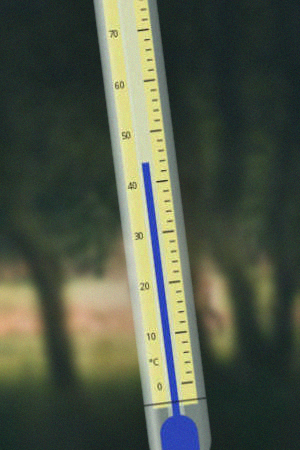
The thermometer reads °C 44
